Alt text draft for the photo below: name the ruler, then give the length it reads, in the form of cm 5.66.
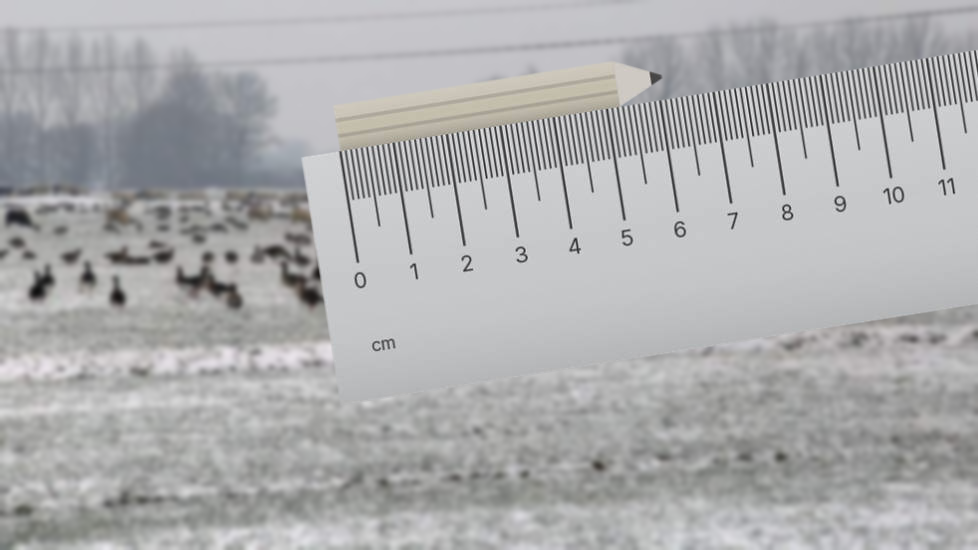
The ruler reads cm 6.1
